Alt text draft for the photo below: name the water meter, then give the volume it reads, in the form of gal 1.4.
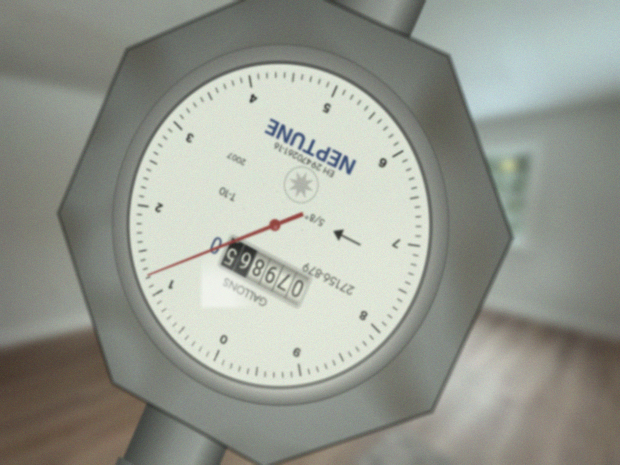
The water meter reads gal 798651.2
